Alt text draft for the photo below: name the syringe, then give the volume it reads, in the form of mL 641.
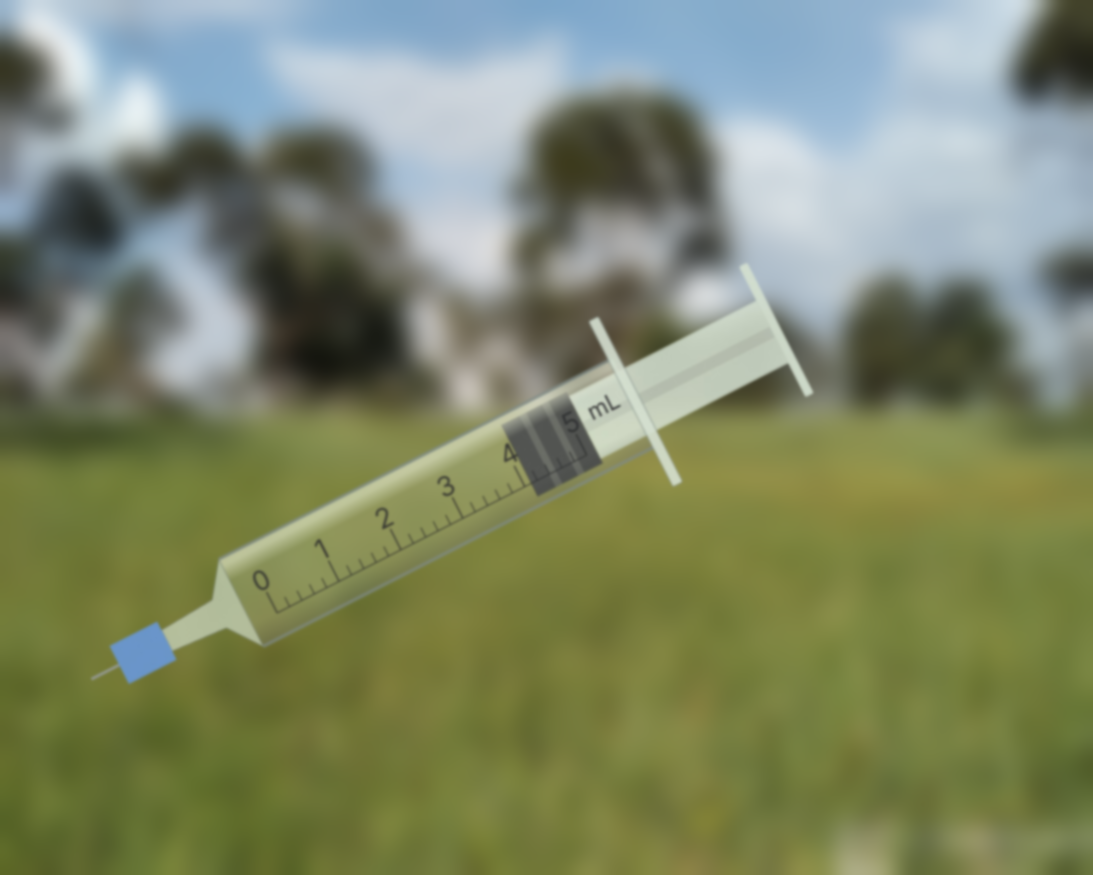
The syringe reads mL 4.1
